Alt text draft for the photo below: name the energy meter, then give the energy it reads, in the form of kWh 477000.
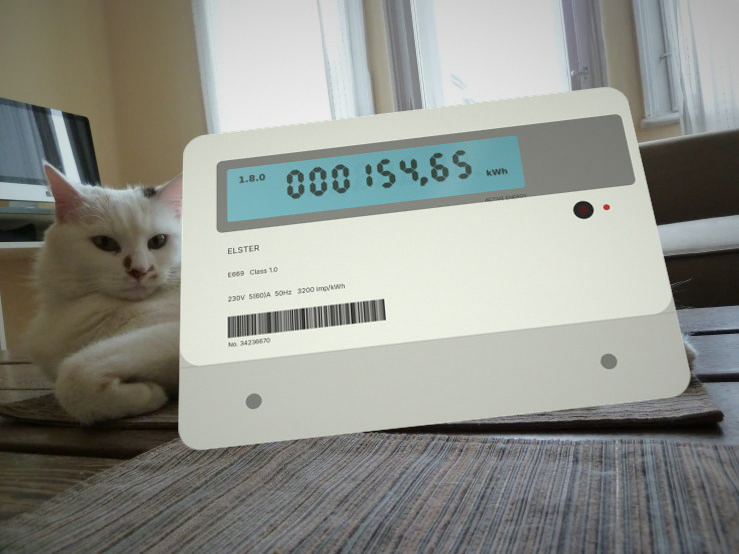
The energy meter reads kWh 154.65
